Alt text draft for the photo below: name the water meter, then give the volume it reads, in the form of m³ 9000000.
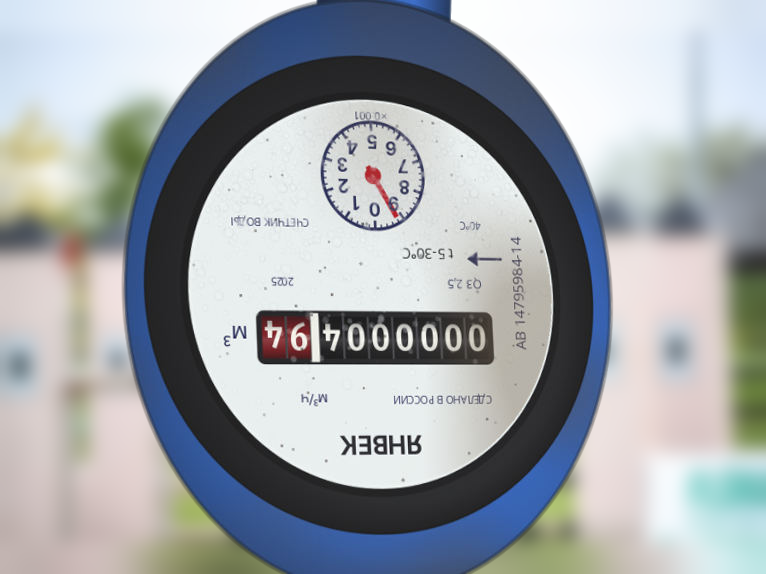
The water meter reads m³ 4.939
